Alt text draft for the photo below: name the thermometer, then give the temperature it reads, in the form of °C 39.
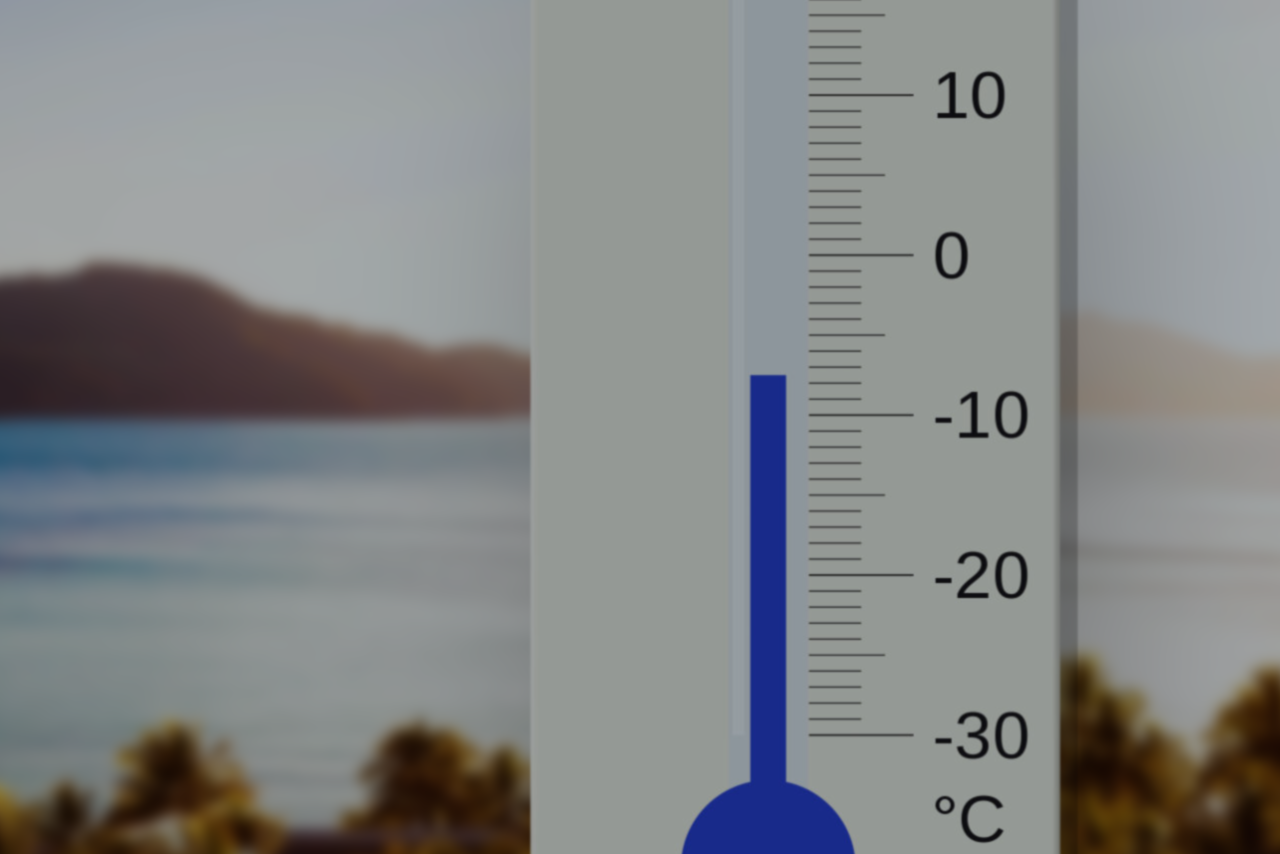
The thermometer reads °C -7.5
